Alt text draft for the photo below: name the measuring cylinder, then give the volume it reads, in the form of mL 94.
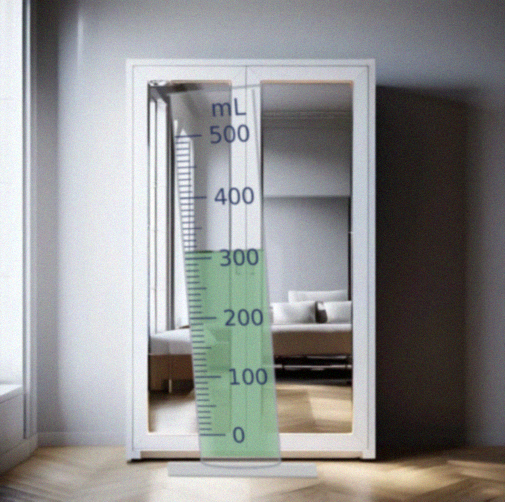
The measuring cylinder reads mL 310
